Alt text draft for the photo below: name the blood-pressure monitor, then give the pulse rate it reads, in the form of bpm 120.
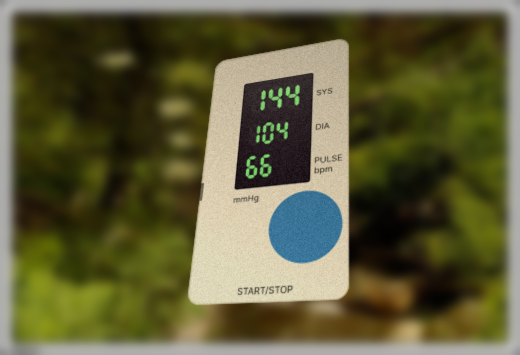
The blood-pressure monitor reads bpm 66
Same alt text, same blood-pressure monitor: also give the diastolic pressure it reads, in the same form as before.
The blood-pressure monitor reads mmHg 104
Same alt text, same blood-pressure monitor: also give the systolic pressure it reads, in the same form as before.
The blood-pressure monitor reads mmHg 144
